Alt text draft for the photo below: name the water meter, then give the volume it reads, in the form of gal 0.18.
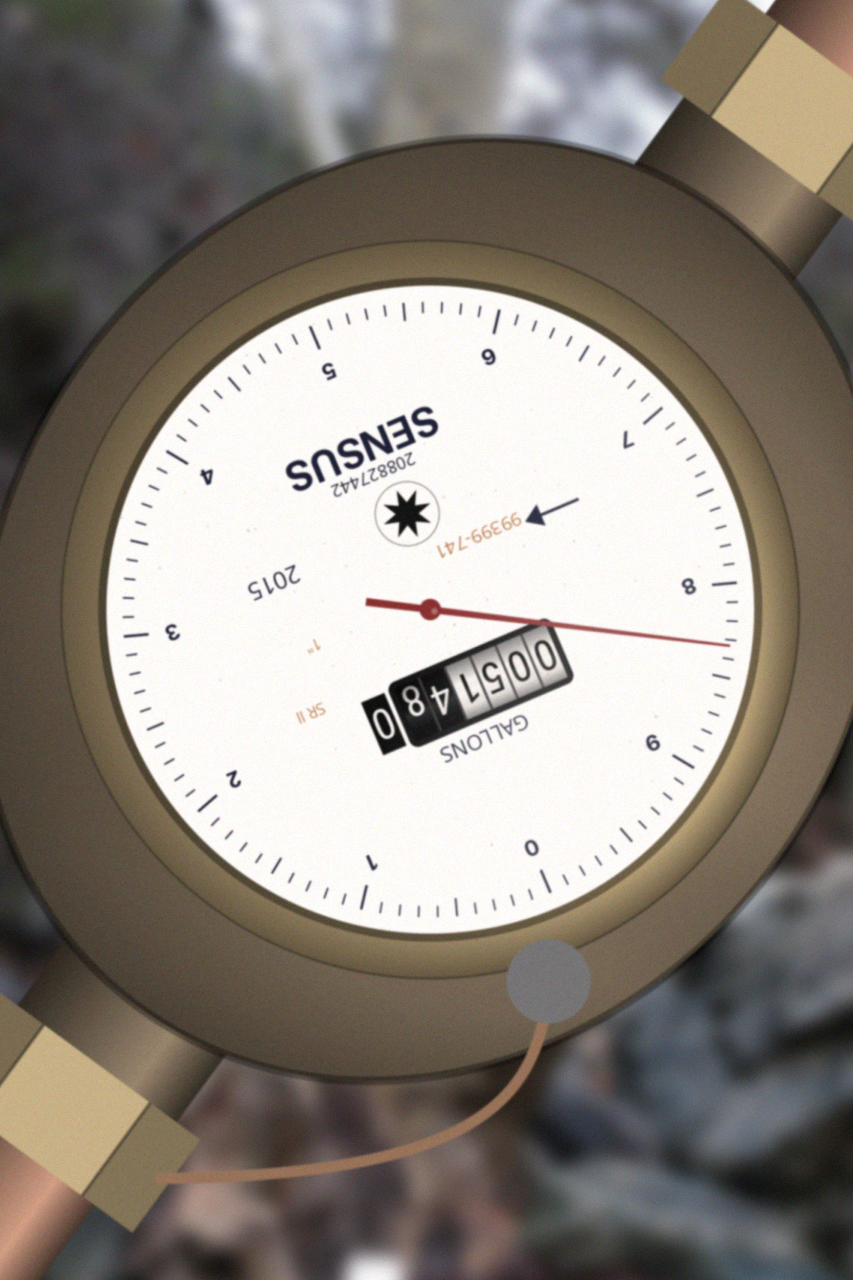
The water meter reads gal 51478.3
